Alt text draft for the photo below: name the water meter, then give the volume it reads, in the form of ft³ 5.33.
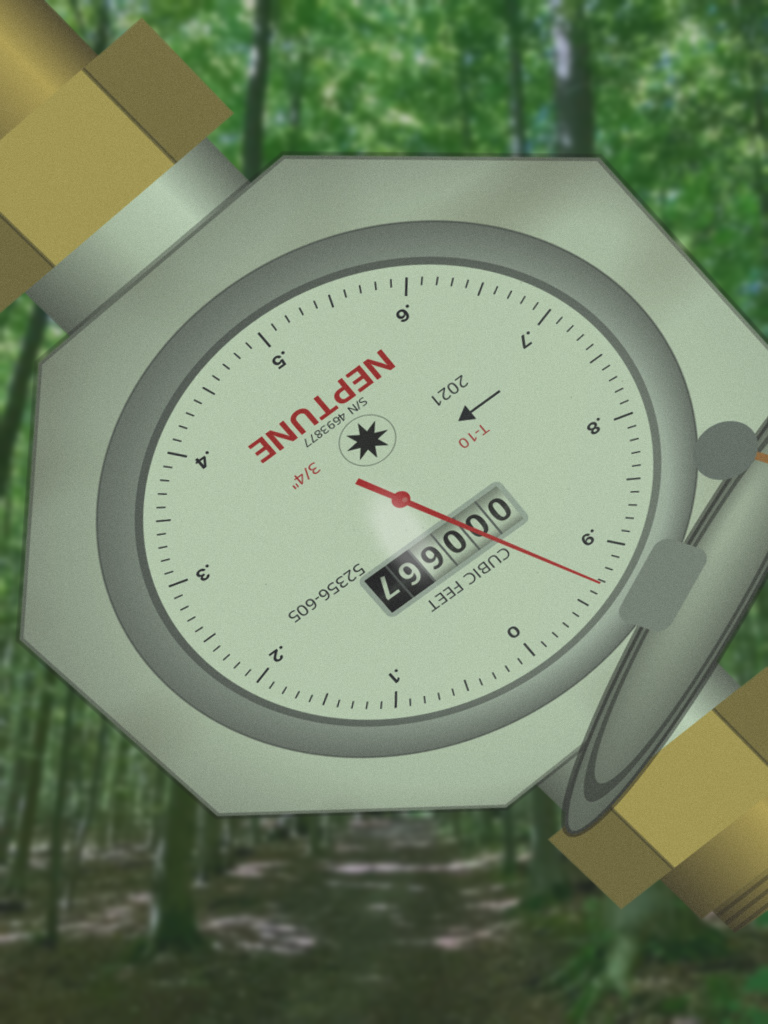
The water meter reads ft³ 666.93
